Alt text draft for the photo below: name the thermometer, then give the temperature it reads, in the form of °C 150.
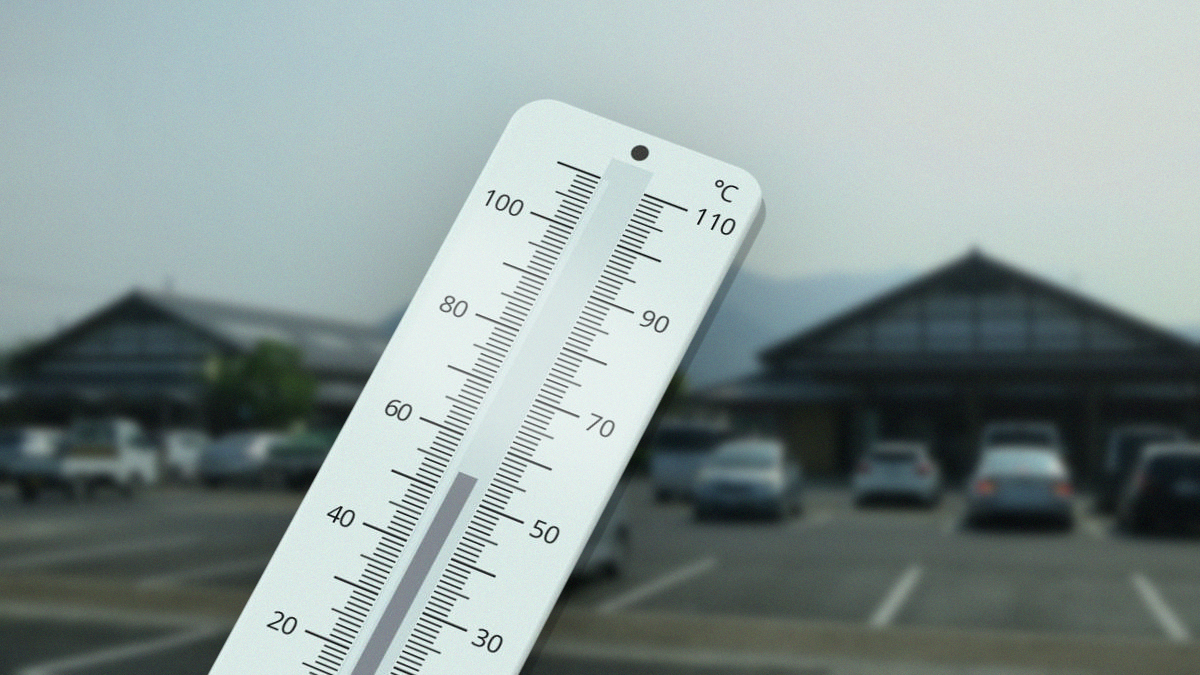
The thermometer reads °C 54
